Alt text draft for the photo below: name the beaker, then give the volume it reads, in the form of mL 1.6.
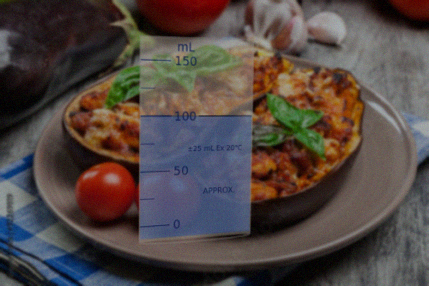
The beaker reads mL 100
